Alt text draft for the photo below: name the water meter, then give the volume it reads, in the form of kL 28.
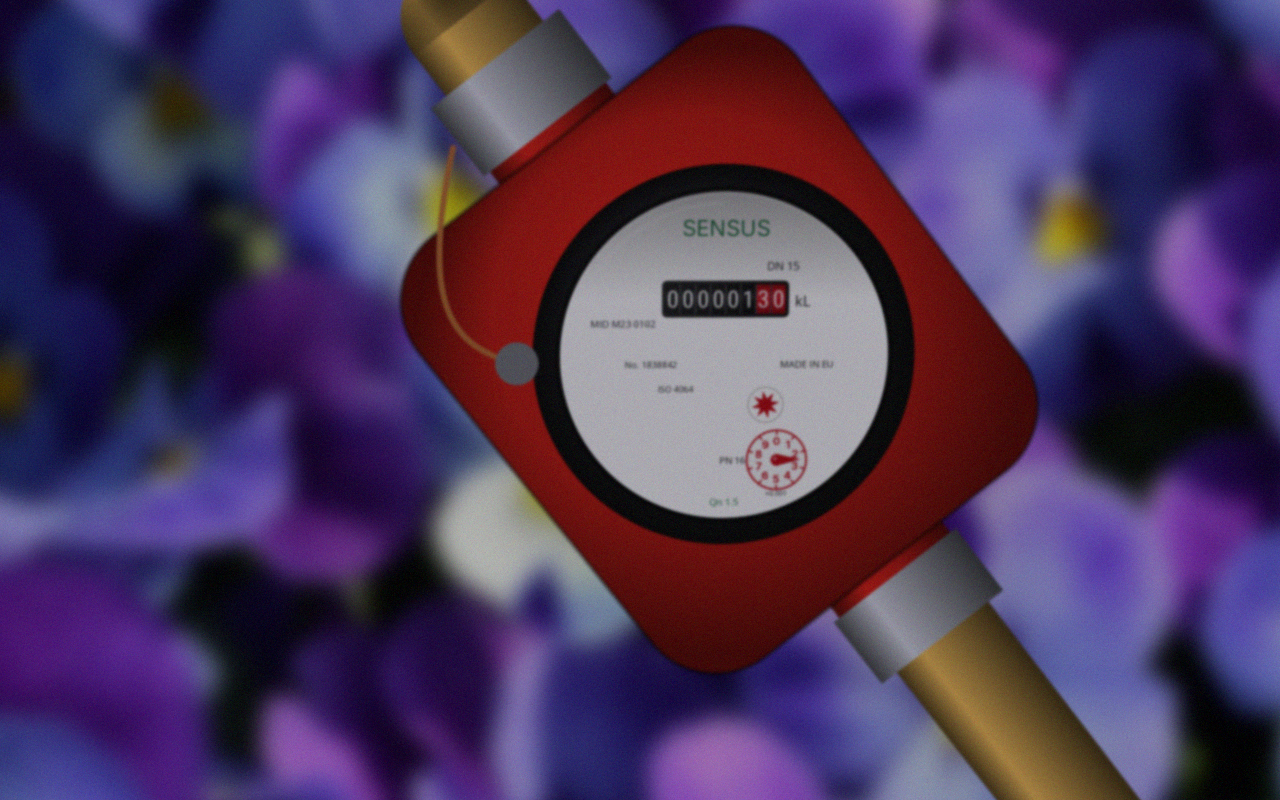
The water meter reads kL 1.302
